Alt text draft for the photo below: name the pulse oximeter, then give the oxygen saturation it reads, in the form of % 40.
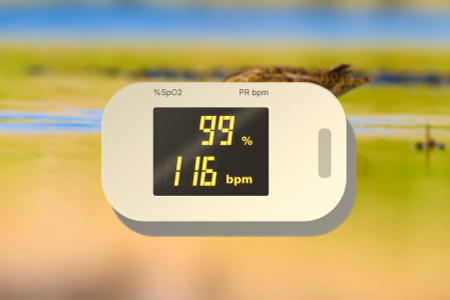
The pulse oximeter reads % 99
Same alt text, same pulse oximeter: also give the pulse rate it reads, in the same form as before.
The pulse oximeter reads bpm 116
